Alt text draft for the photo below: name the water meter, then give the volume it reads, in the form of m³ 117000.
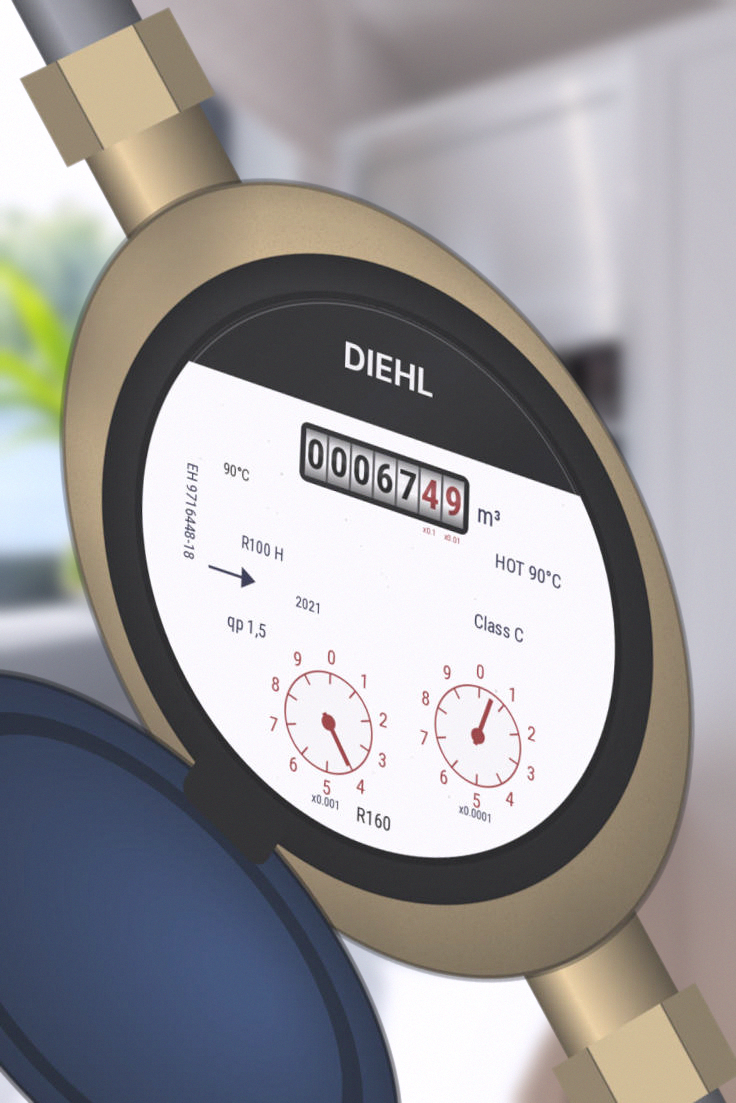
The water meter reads m³ 67.4940
